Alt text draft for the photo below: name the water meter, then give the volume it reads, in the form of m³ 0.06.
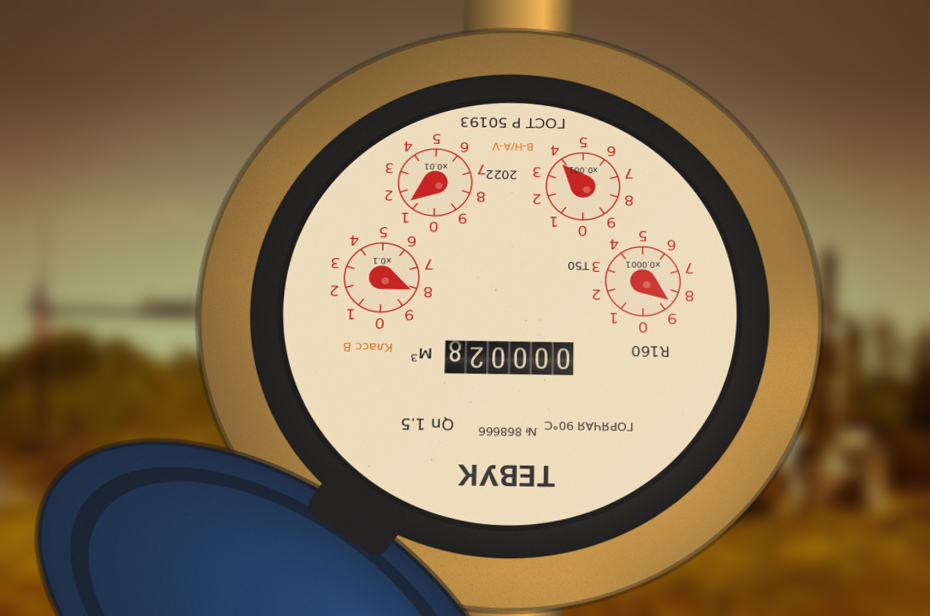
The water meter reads m³ 27.8138
